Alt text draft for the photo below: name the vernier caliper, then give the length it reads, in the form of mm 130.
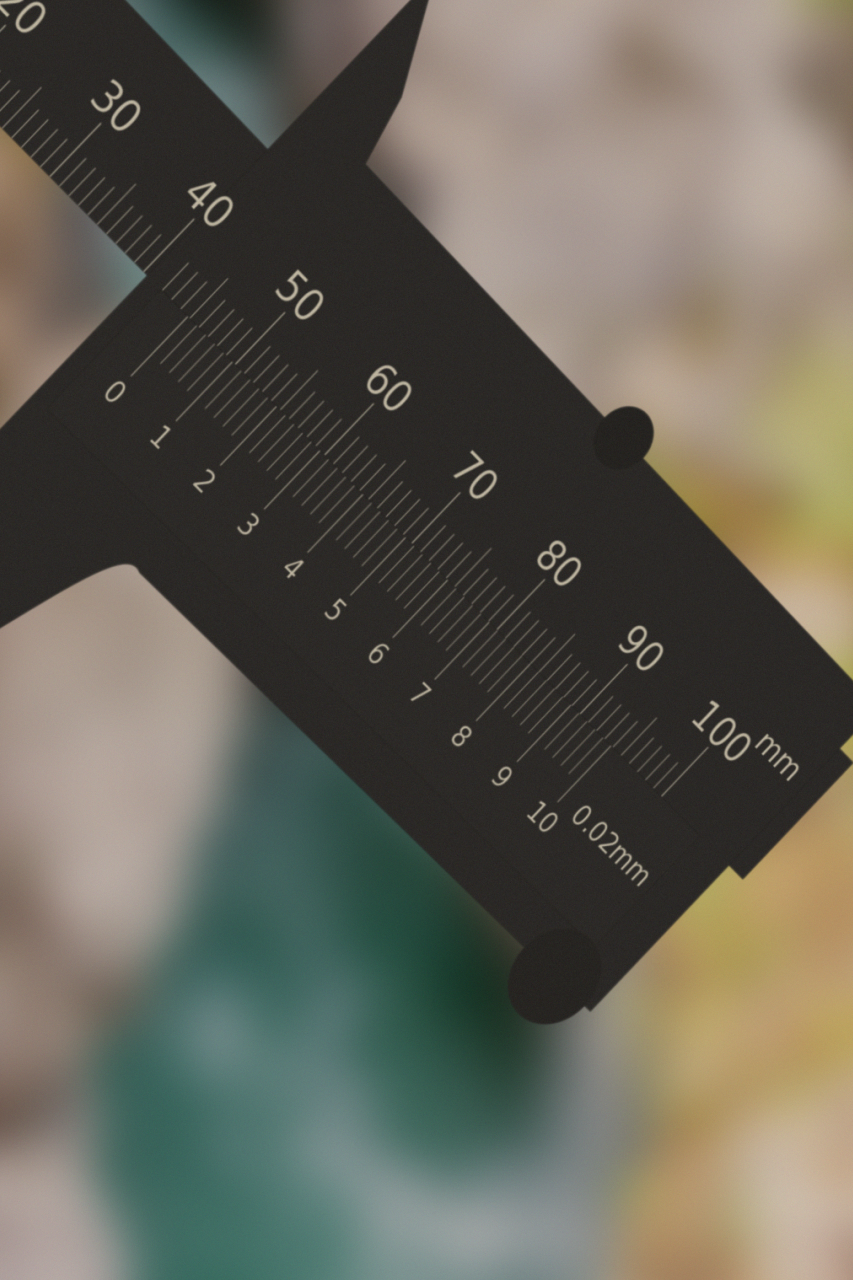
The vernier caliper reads mm 44.8
